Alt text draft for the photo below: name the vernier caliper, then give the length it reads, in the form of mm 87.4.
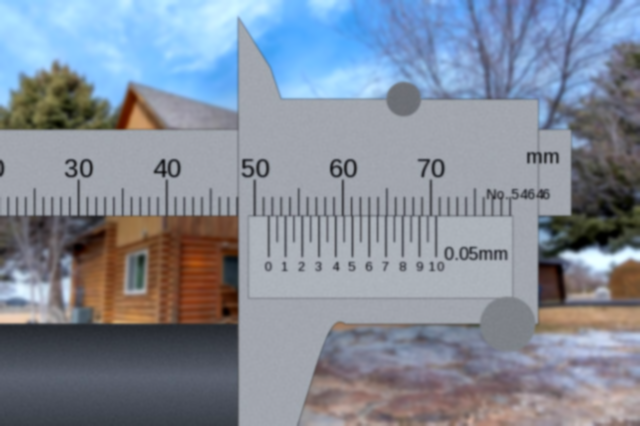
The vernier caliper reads mm 51.6
